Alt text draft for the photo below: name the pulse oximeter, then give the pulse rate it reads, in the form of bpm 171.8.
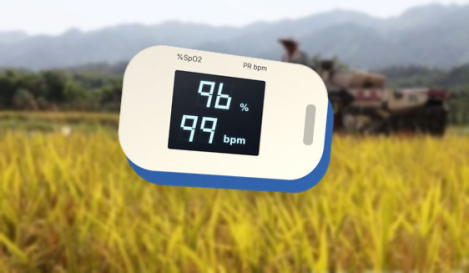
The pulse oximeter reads bpm 99
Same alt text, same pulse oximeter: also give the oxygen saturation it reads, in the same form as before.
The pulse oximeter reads % 96
